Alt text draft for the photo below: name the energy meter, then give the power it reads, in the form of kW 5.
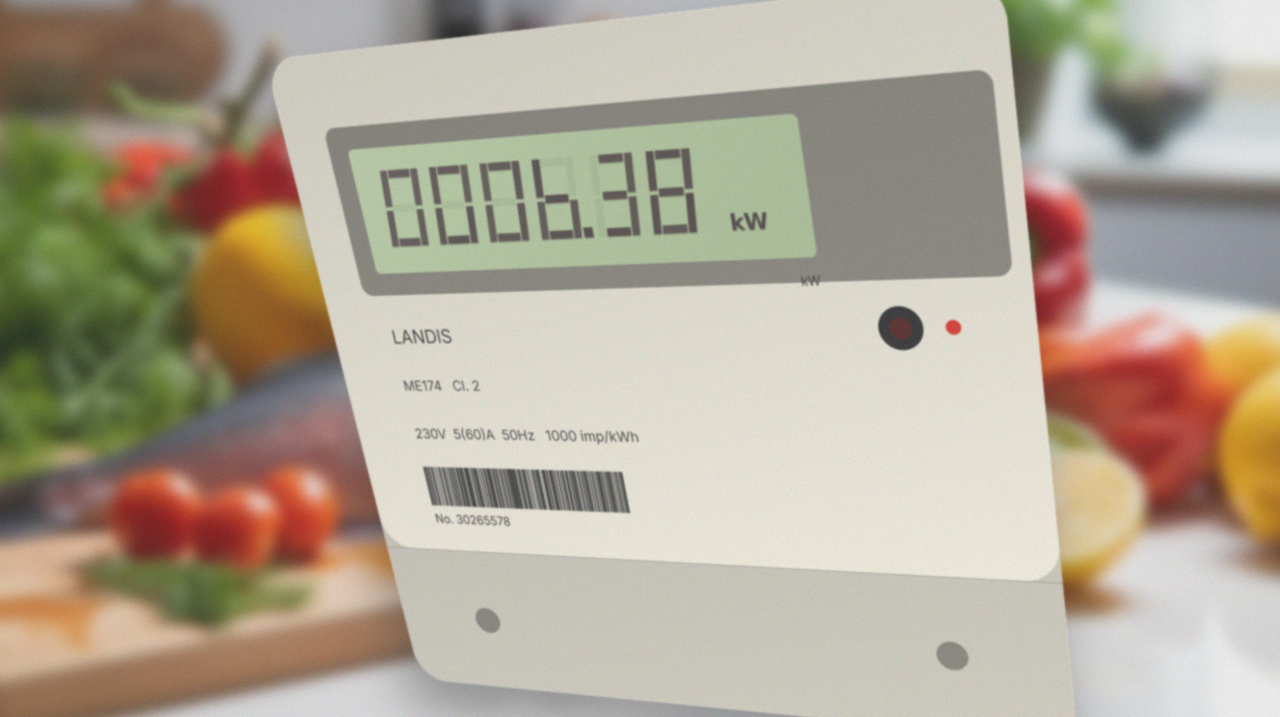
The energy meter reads kW 6.38
